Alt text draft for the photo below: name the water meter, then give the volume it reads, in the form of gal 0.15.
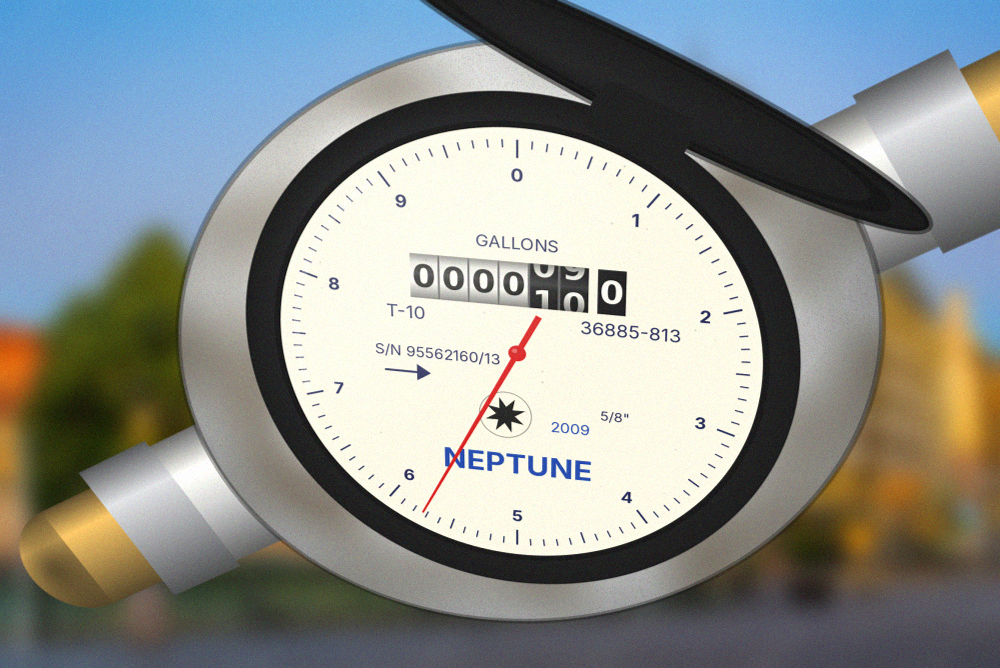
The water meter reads gal 95.7
